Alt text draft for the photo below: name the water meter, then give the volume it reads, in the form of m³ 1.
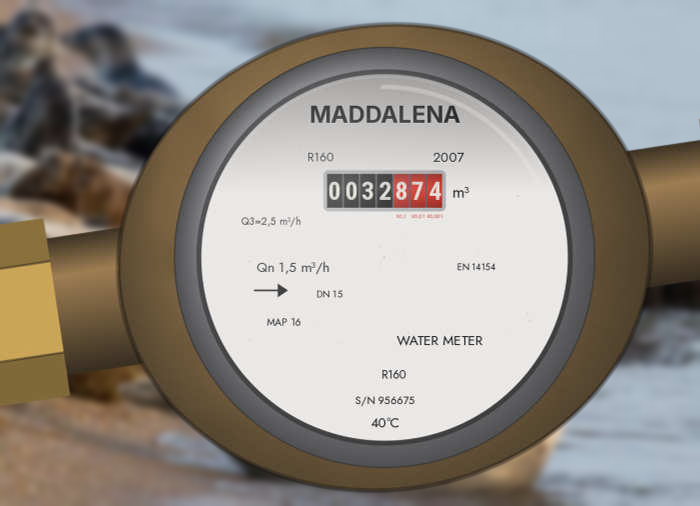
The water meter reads m³ 32.874
